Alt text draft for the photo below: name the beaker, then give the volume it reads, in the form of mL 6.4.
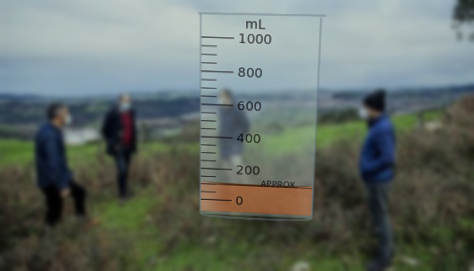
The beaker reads mL 100
